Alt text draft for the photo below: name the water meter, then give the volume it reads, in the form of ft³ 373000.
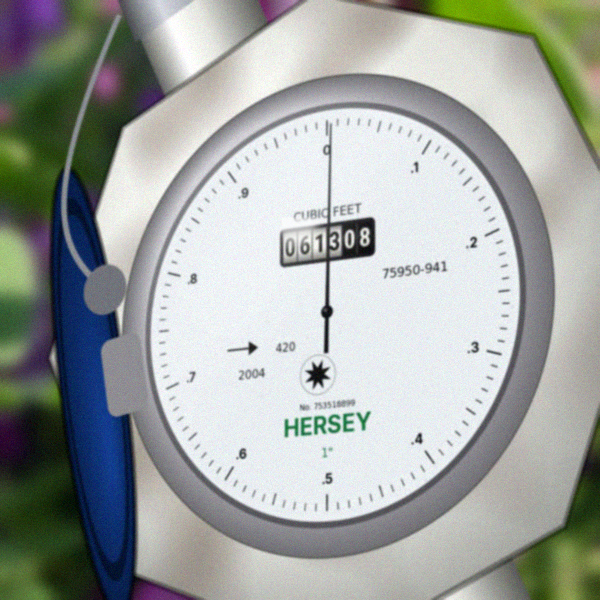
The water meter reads ft³ 61308.00
